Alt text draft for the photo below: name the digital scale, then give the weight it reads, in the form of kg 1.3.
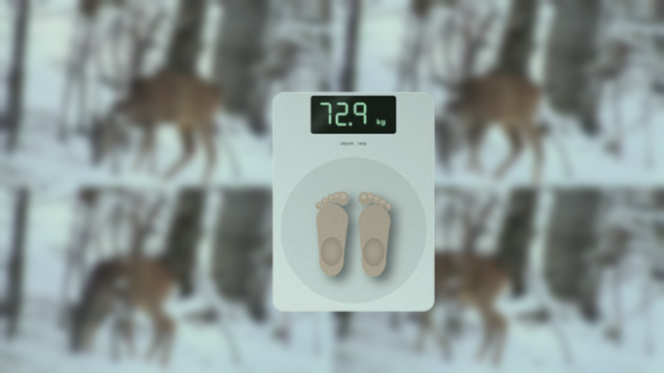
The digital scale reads kg 72.9
